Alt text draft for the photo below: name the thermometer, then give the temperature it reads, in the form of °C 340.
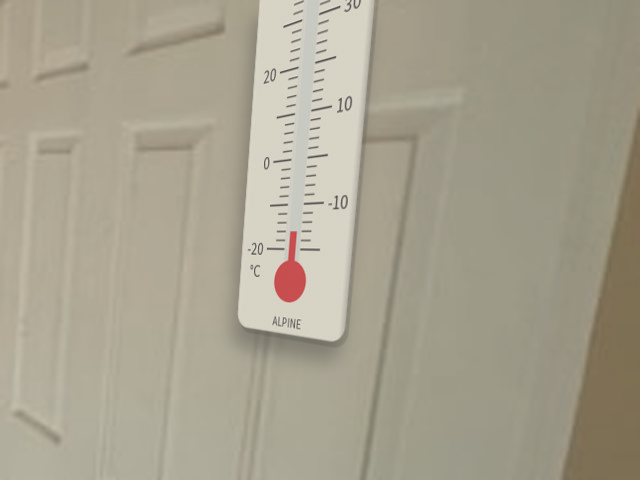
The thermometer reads °C -16
